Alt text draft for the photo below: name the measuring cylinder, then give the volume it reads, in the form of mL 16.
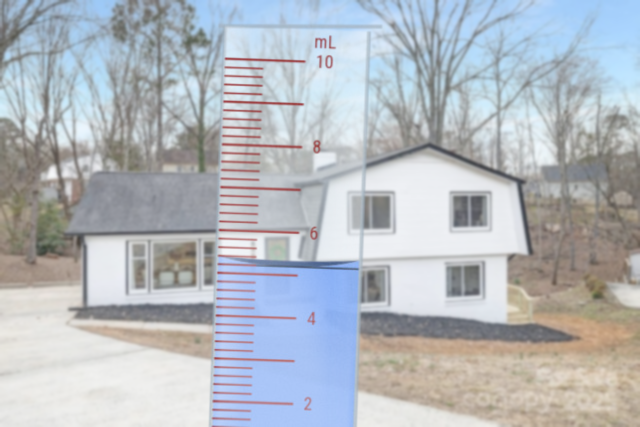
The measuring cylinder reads mL 5.2
